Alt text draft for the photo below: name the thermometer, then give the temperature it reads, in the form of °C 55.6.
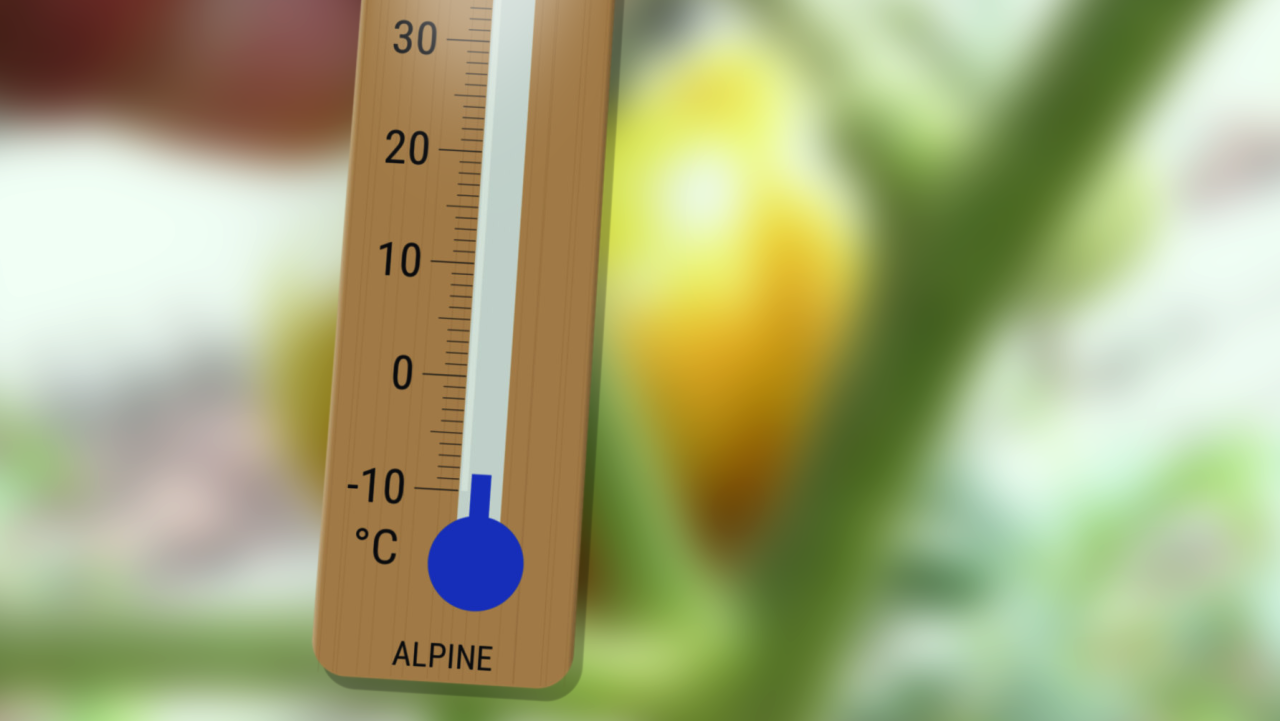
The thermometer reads °C -8.5
